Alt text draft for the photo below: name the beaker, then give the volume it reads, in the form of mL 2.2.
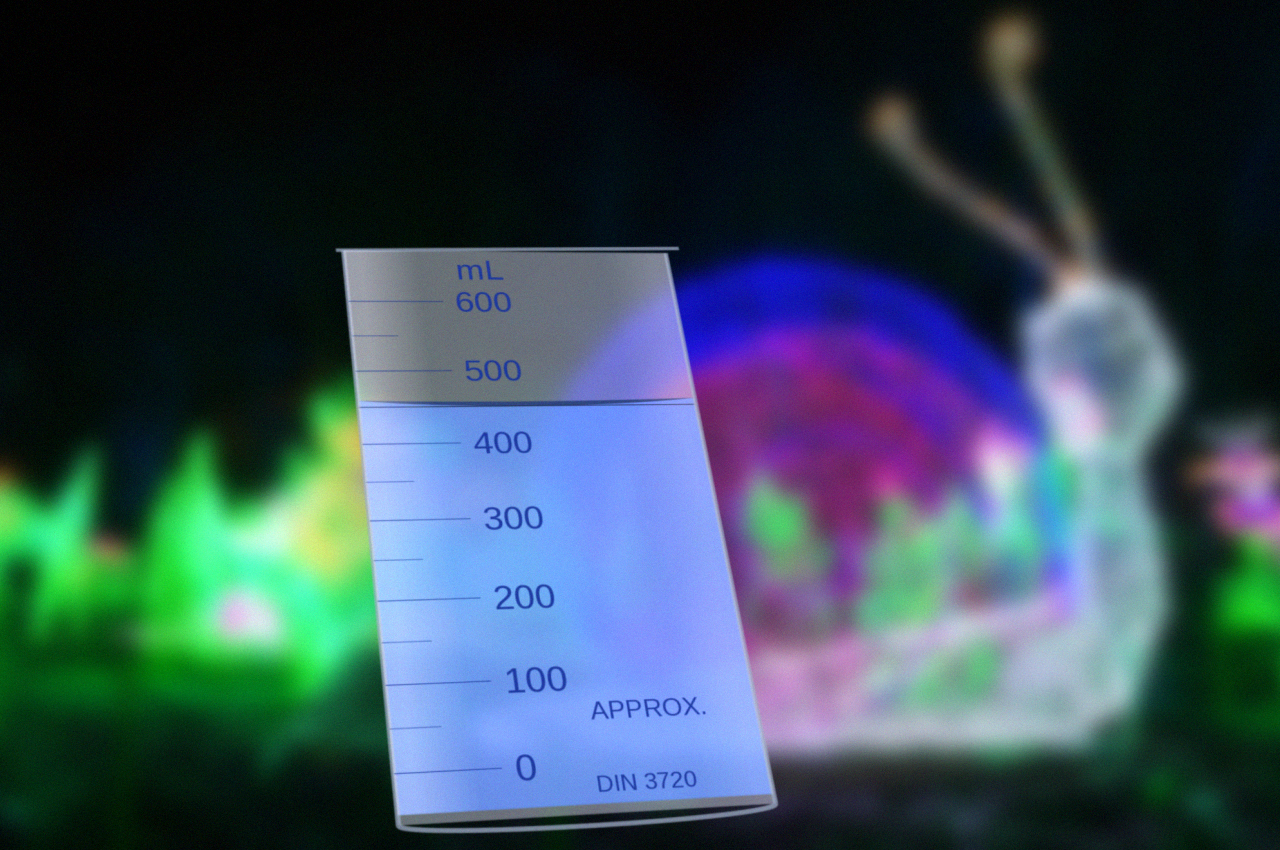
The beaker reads mL 450
